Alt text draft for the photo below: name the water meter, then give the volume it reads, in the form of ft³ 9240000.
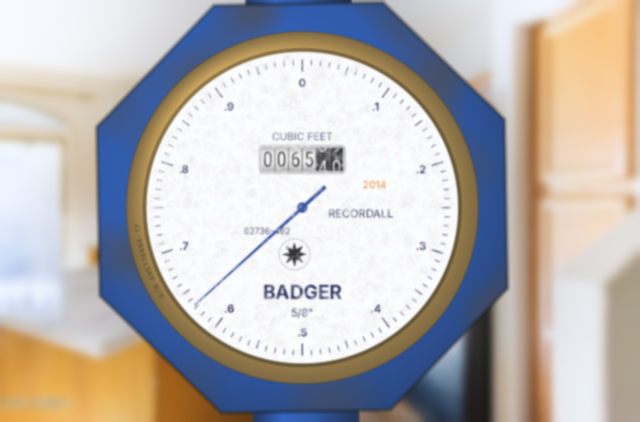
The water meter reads ft³ 6539.63
